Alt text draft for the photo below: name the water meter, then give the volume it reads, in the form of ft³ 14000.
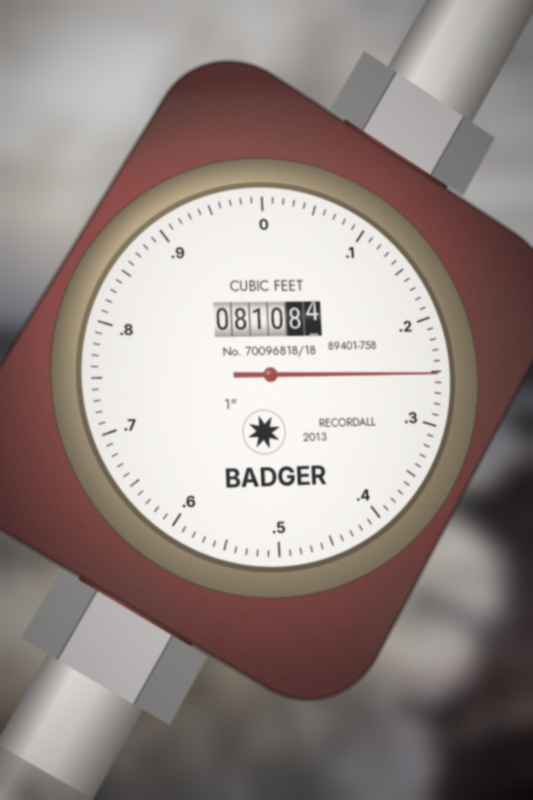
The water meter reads ft³ 81084.25
